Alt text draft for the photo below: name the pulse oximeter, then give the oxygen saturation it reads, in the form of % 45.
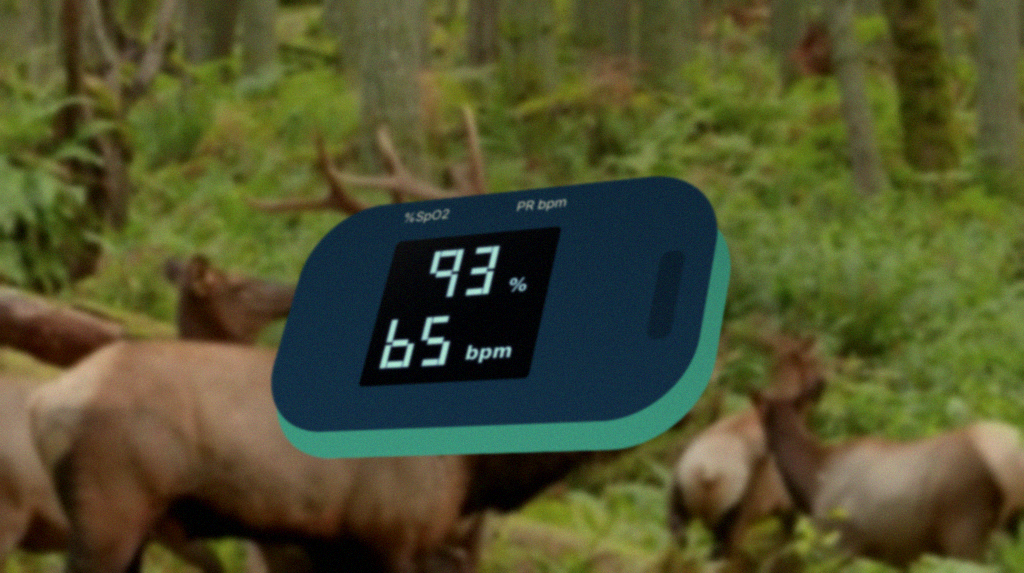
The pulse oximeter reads % 93
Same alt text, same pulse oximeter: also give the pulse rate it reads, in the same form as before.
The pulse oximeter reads bpm 65
